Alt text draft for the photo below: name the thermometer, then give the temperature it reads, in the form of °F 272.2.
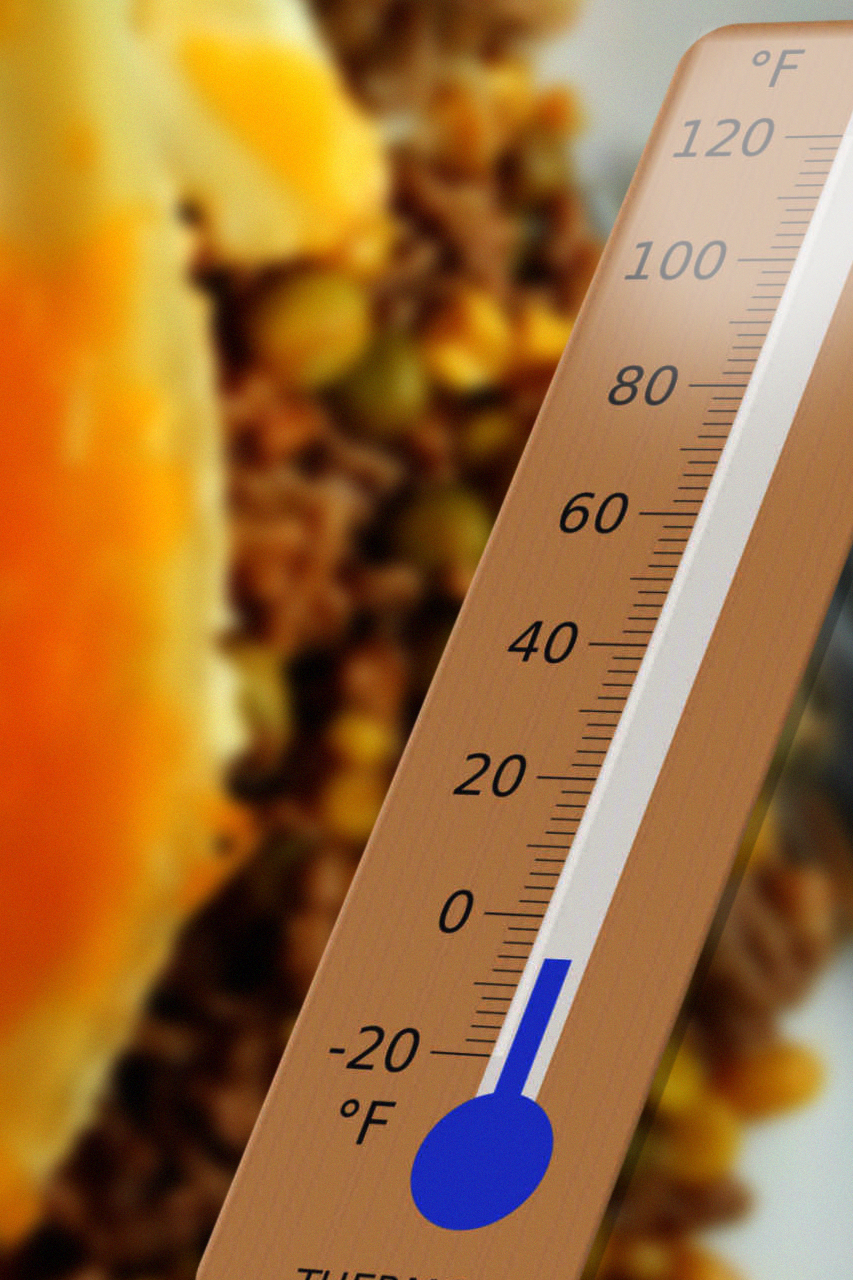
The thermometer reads °F -6
